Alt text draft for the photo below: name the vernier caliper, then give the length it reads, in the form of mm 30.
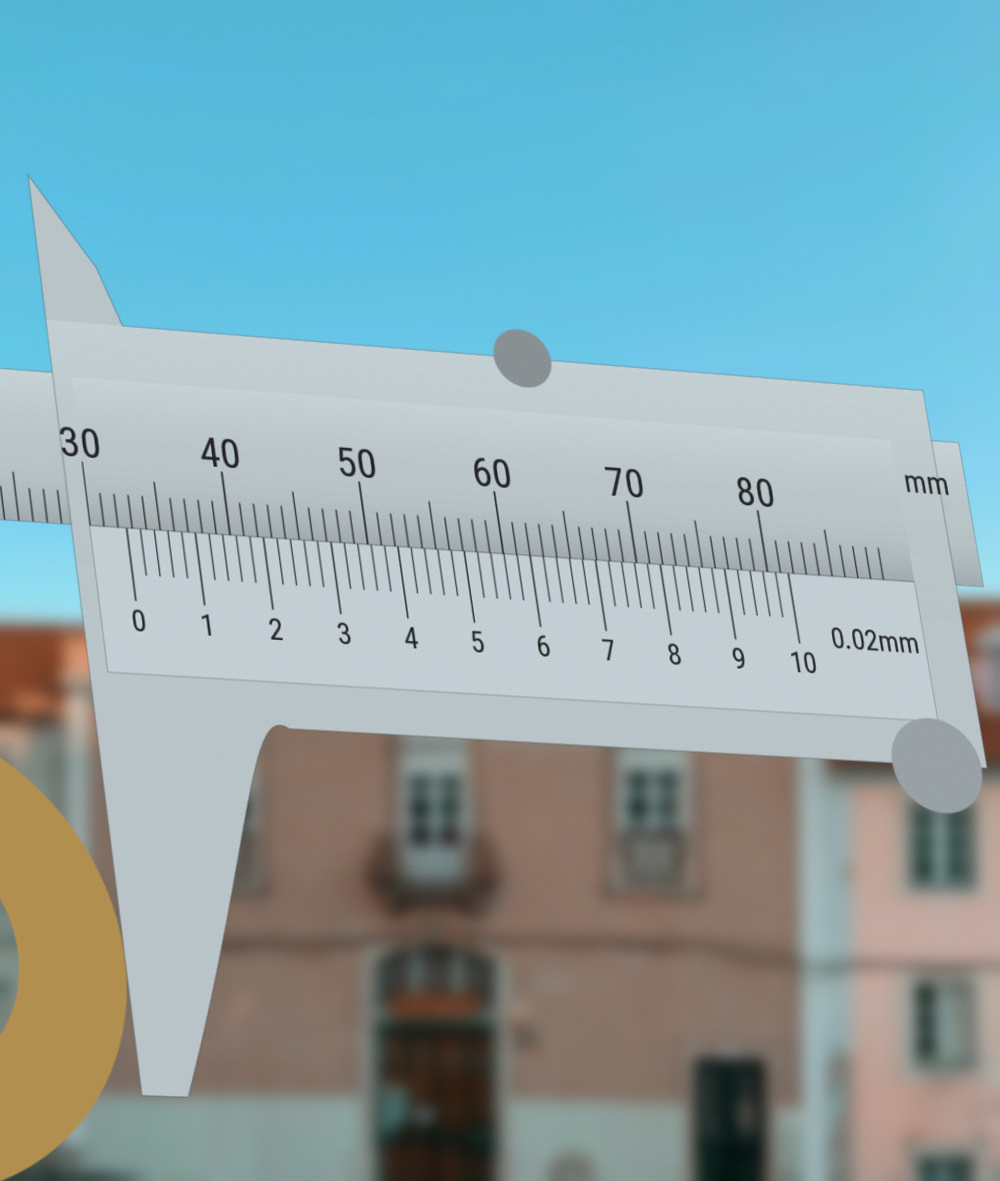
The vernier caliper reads mm 32.6
